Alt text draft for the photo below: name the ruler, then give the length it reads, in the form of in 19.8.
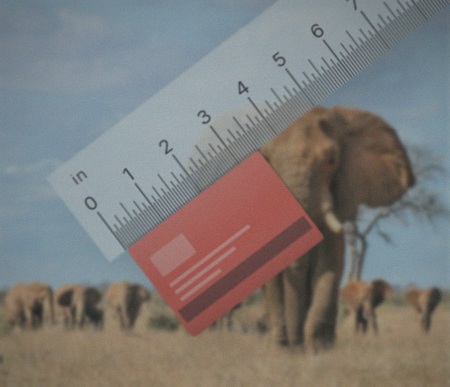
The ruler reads in 3.5
